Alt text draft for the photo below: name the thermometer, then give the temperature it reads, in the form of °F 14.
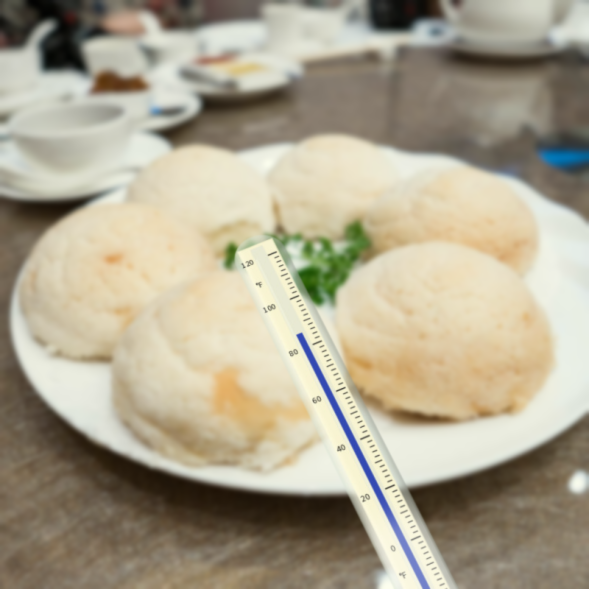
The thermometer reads °F 86
